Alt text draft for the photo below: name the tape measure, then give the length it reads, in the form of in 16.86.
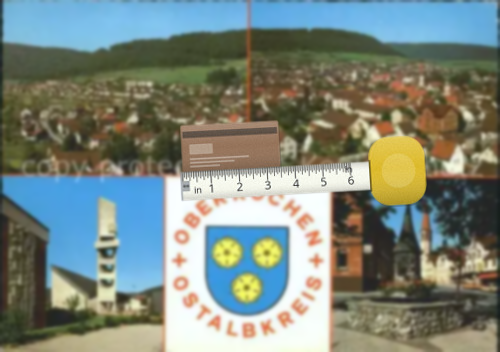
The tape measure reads in 3.5
